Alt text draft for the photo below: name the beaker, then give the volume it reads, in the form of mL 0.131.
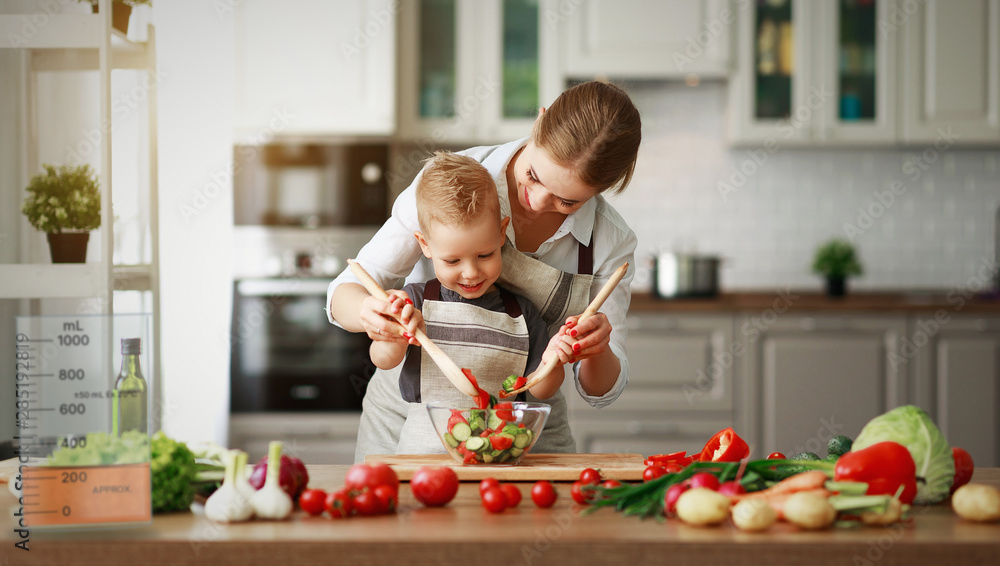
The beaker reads mL 250
